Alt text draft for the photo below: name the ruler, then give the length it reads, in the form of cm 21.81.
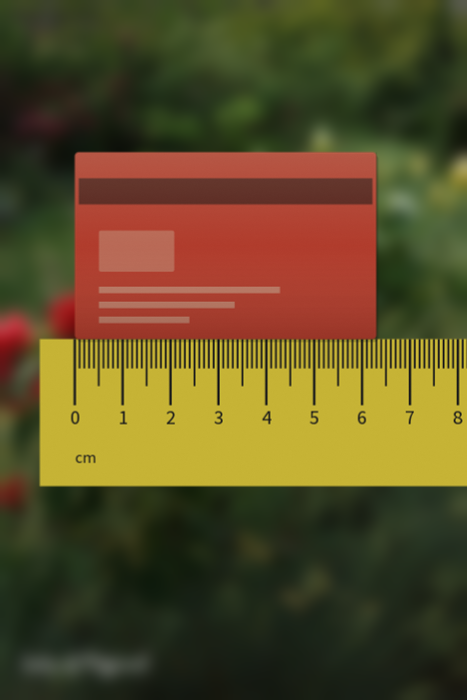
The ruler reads cm 6.3
